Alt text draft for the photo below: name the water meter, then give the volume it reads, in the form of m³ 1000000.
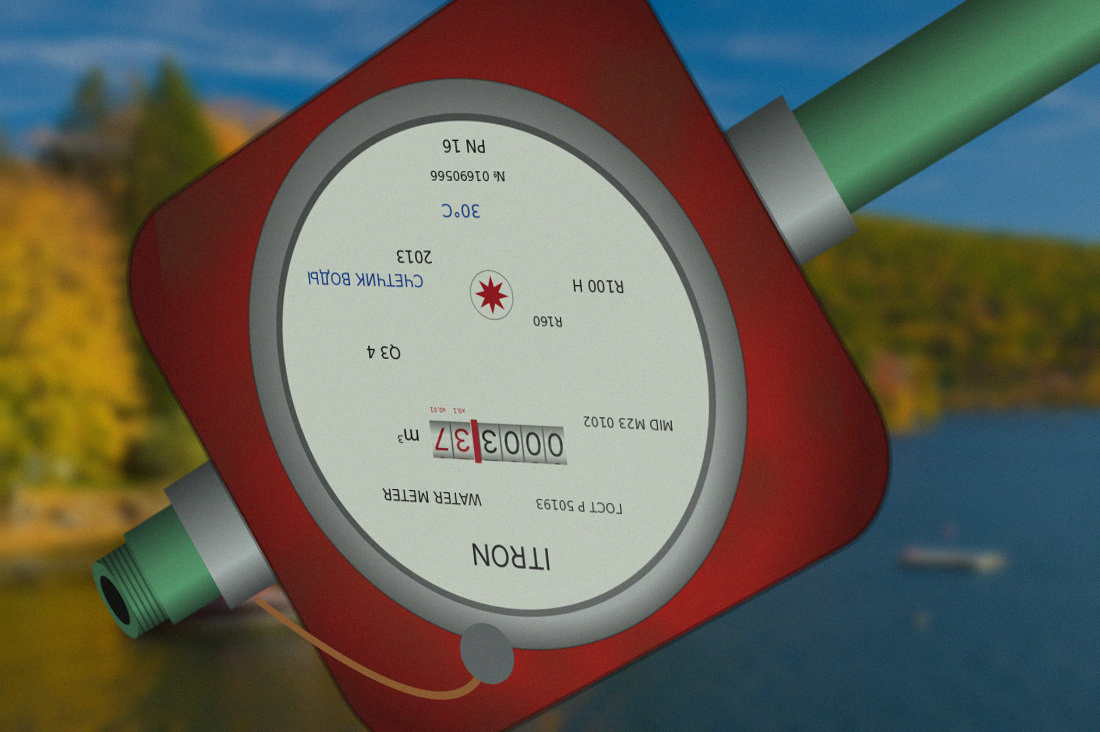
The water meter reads m³ 3.37
